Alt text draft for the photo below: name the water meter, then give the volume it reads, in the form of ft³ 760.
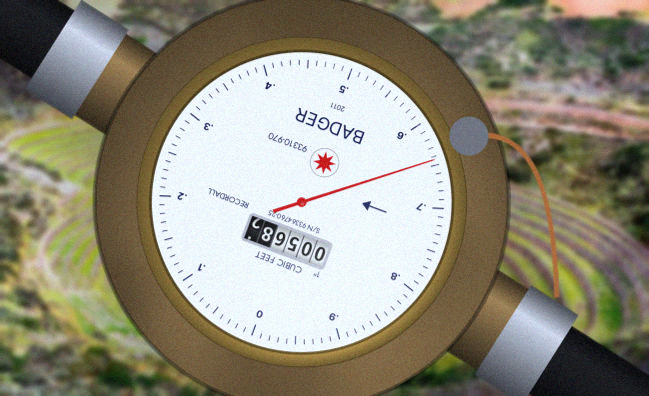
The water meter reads ft³ 5681.64
